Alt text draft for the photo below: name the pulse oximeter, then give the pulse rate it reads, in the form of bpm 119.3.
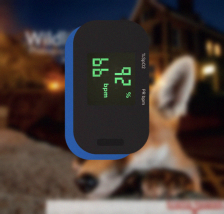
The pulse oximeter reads bpm 66
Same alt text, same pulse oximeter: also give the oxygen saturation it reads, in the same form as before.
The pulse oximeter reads % 92
